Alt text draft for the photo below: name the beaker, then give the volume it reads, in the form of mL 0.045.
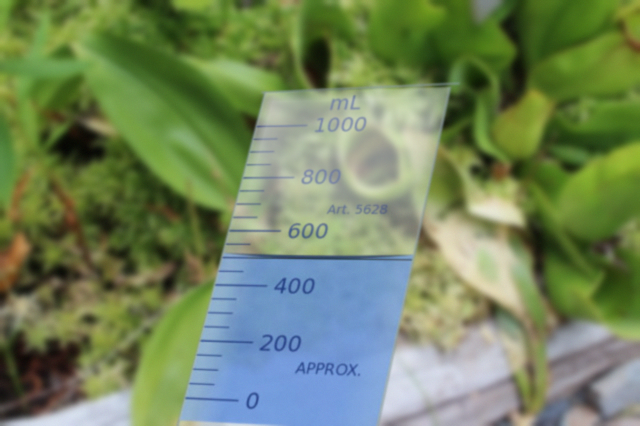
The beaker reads mL 500
